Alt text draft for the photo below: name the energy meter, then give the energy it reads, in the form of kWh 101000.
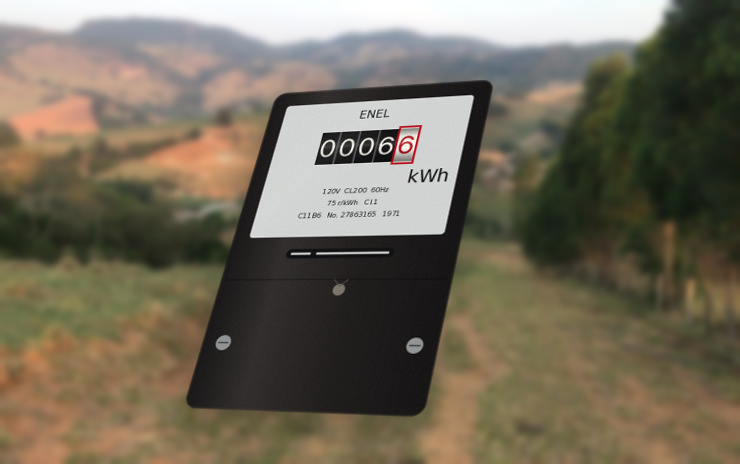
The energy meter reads kWh 6.6
